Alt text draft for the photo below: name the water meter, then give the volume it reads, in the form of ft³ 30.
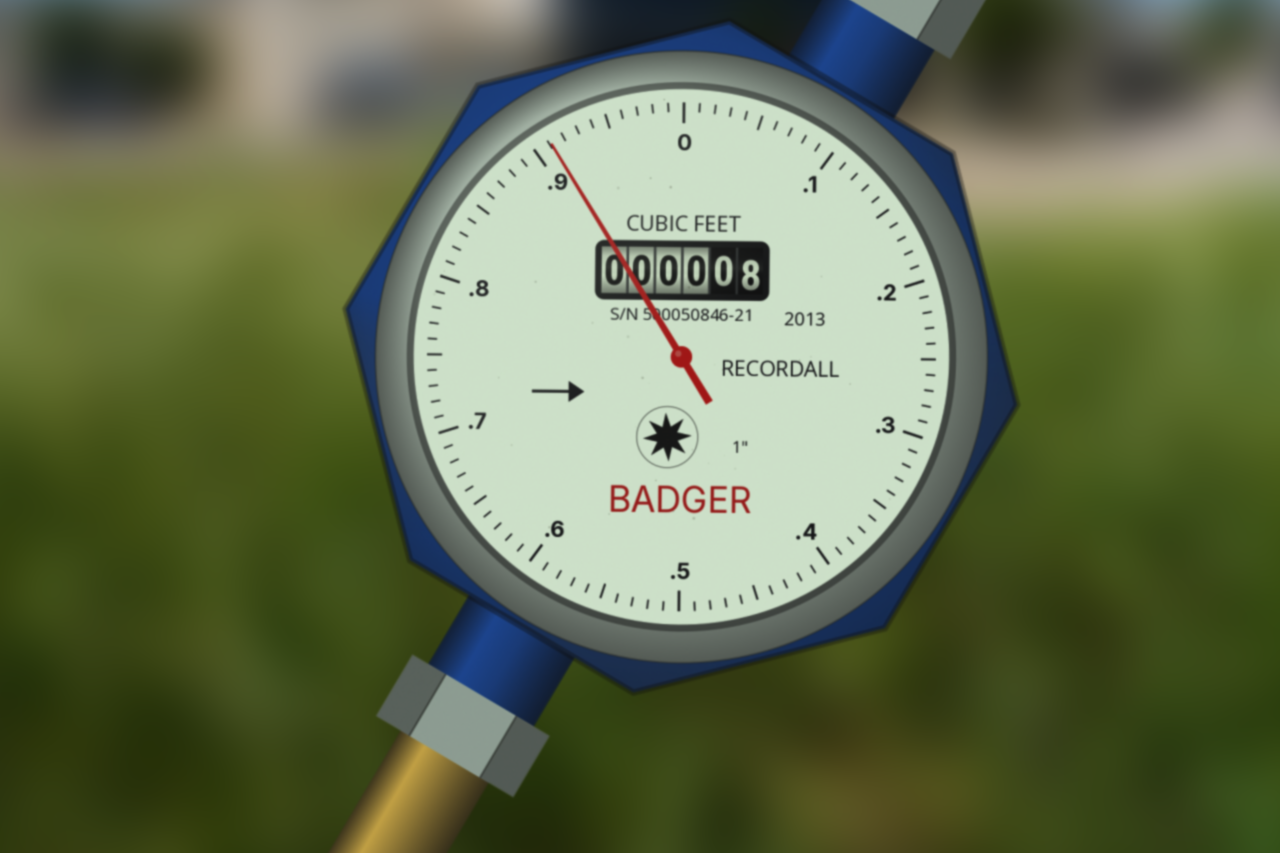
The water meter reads ft³ 7.91
